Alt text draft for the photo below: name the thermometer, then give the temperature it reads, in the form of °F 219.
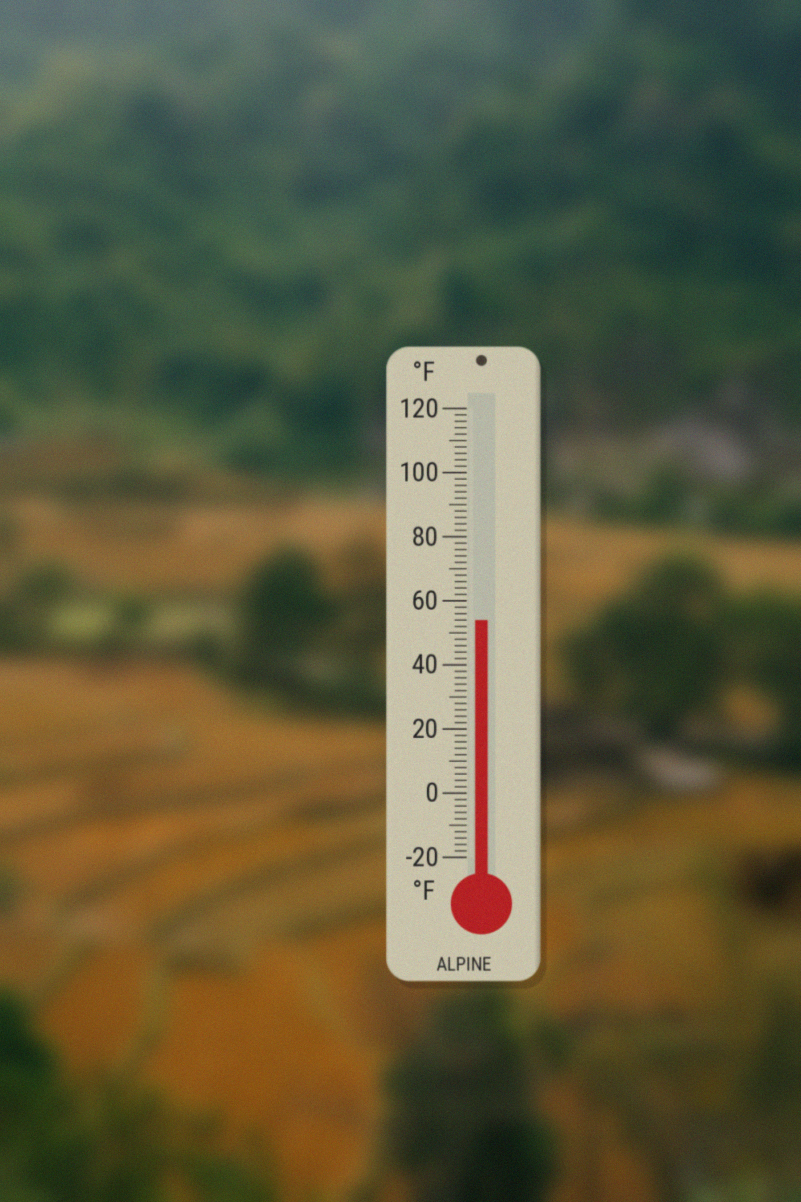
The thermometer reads °F 54
